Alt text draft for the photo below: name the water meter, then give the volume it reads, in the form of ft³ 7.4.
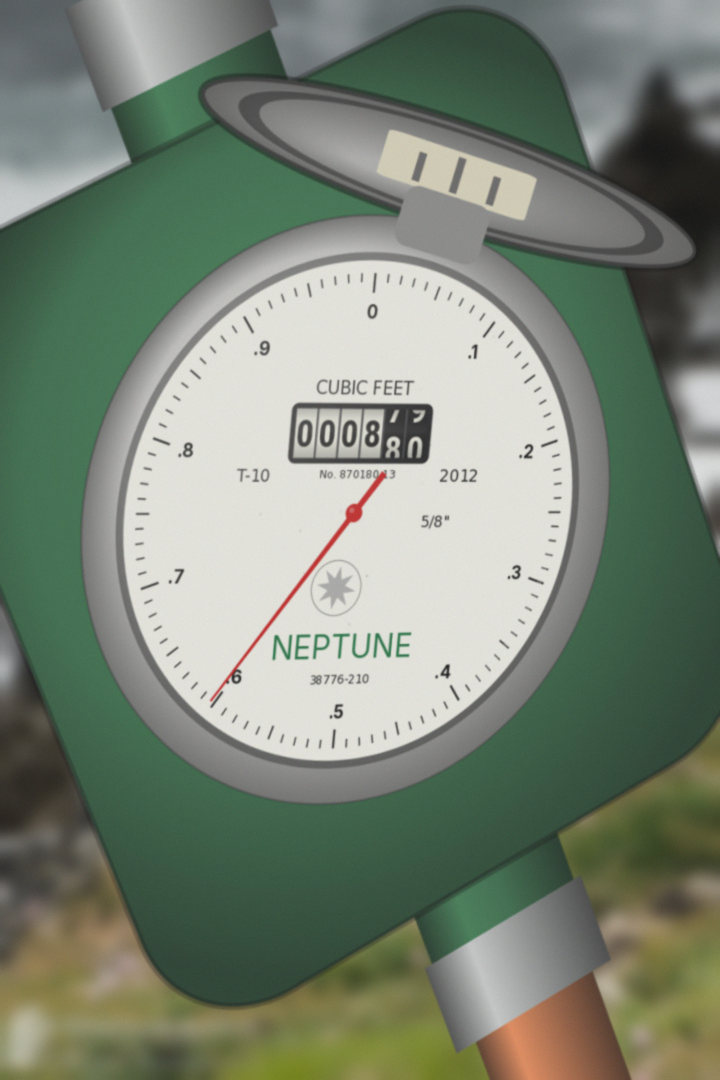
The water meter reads ft³ 879.60
